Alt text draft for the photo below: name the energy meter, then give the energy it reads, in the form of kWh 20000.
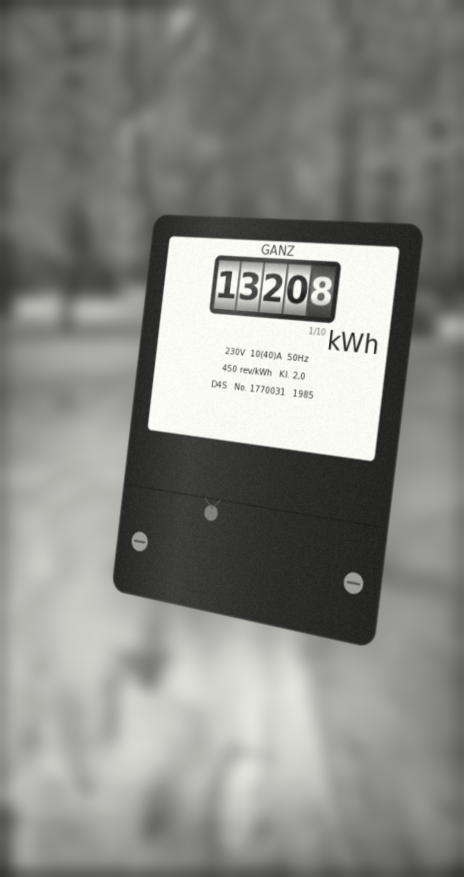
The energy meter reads kWh 1320.8
